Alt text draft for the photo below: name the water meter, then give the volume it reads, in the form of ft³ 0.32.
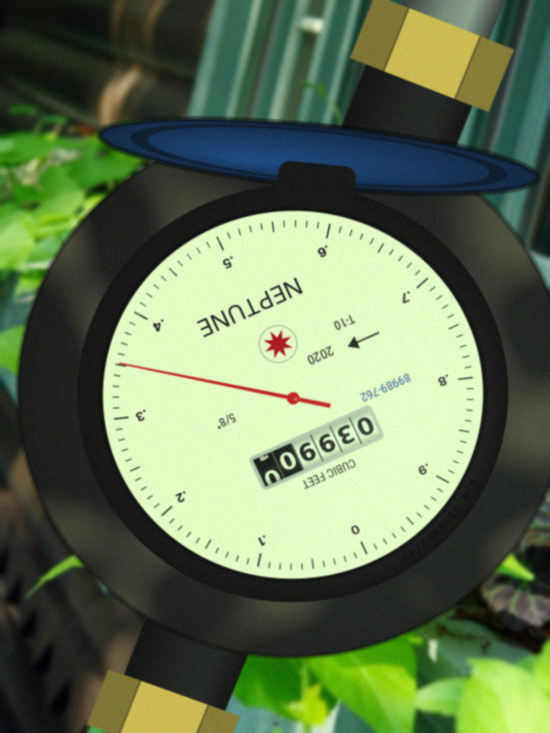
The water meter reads ft³ 39900.35
